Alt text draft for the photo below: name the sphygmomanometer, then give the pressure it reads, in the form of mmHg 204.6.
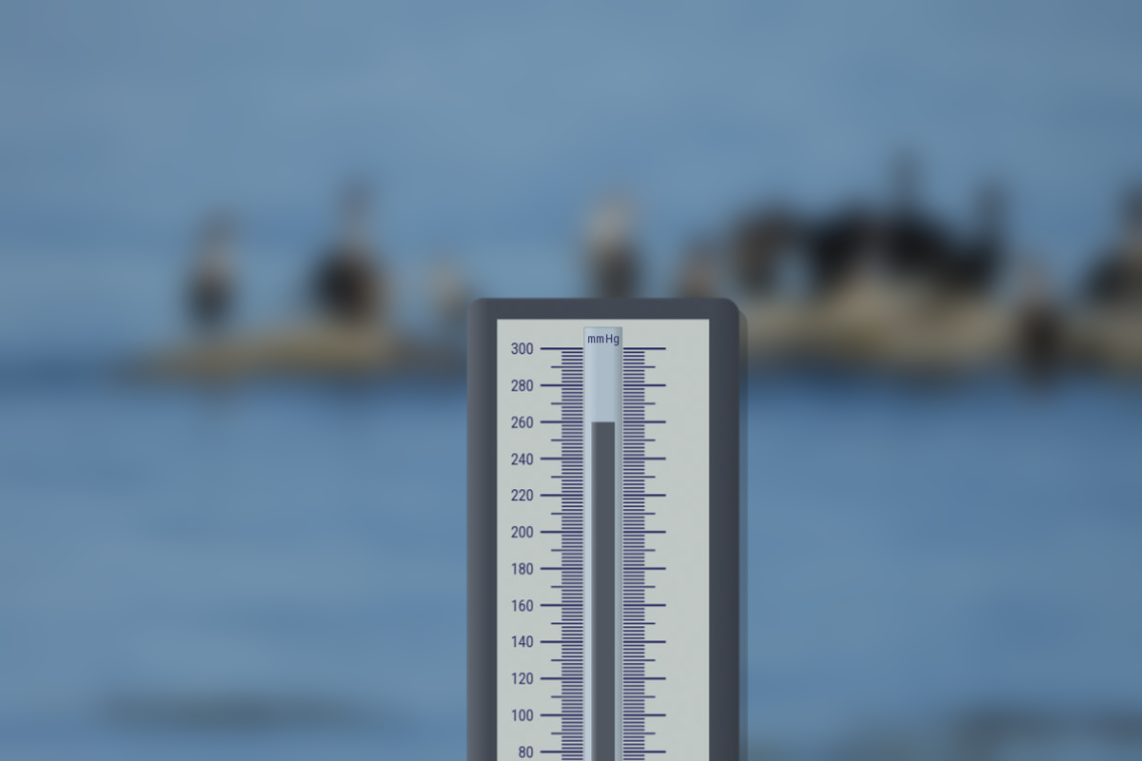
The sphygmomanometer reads mmHg 260
